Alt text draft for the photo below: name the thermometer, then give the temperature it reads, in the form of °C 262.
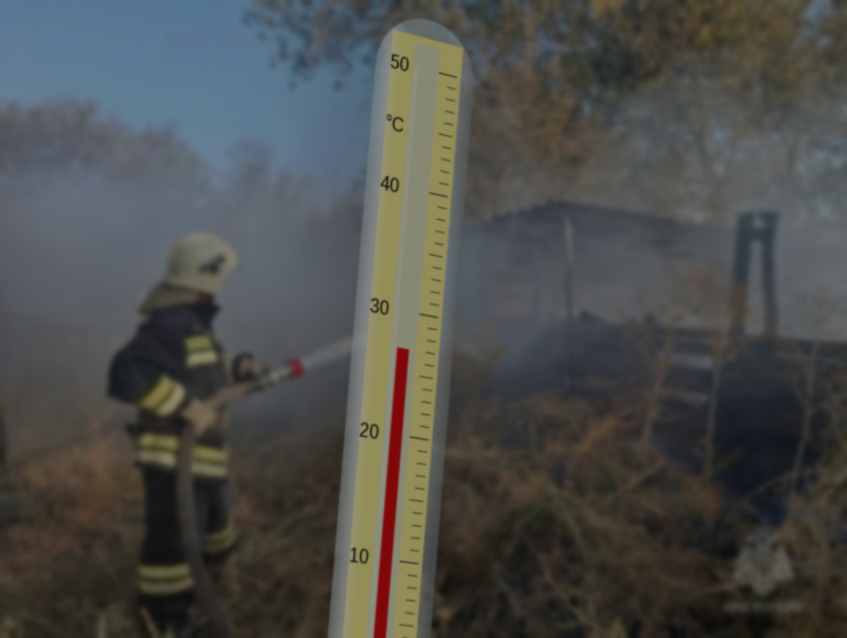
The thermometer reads °C 27
